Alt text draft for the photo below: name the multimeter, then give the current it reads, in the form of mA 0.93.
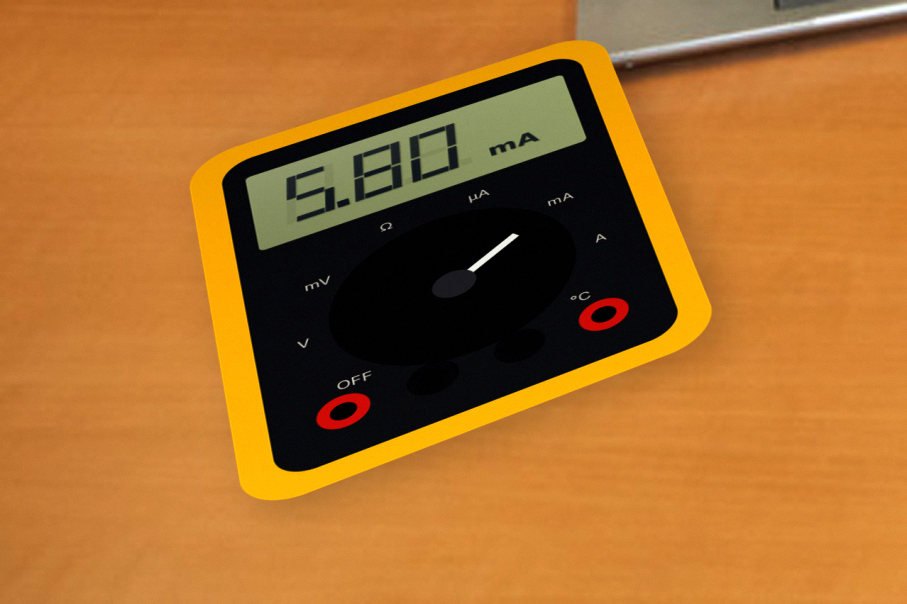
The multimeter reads mA 5.80
